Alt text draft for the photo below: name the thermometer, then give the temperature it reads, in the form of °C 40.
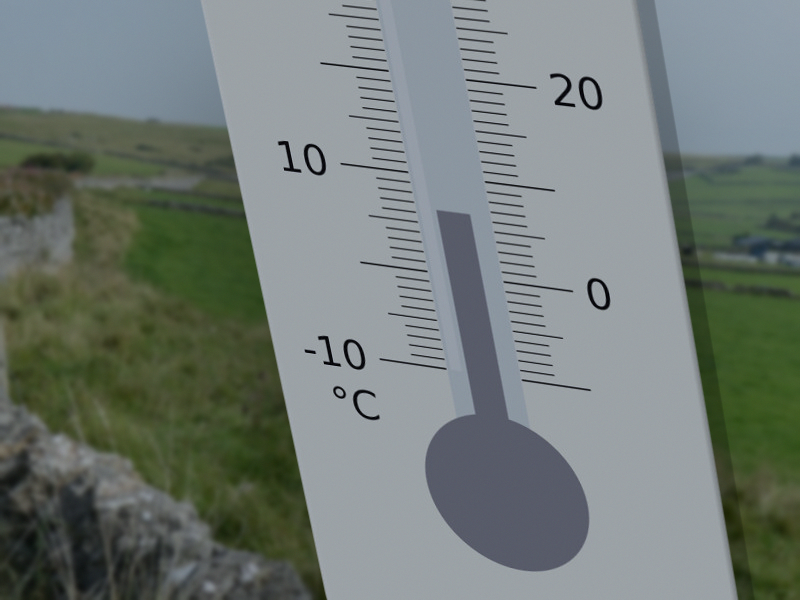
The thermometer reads °C 6.5
